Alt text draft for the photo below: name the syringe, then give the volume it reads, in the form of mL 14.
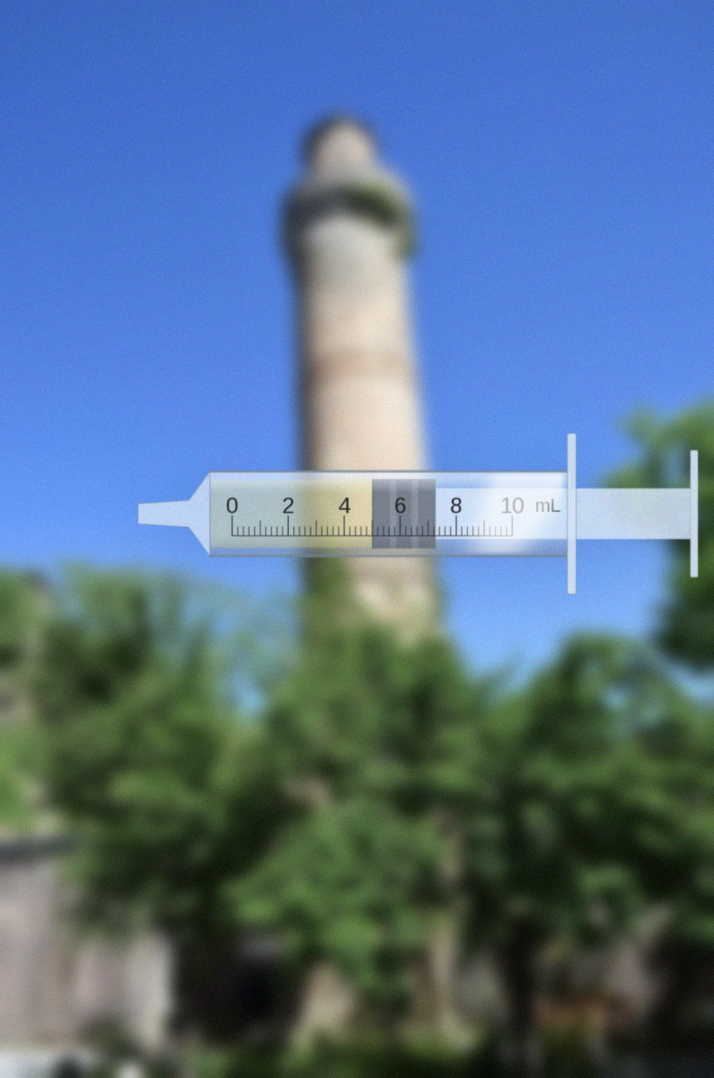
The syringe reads mL 5
